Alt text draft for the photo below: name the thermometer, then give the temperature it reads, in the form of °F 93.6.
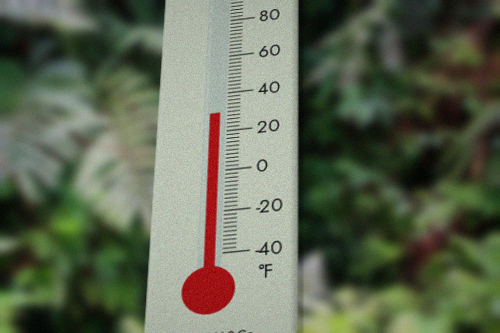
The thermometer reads °F 30
